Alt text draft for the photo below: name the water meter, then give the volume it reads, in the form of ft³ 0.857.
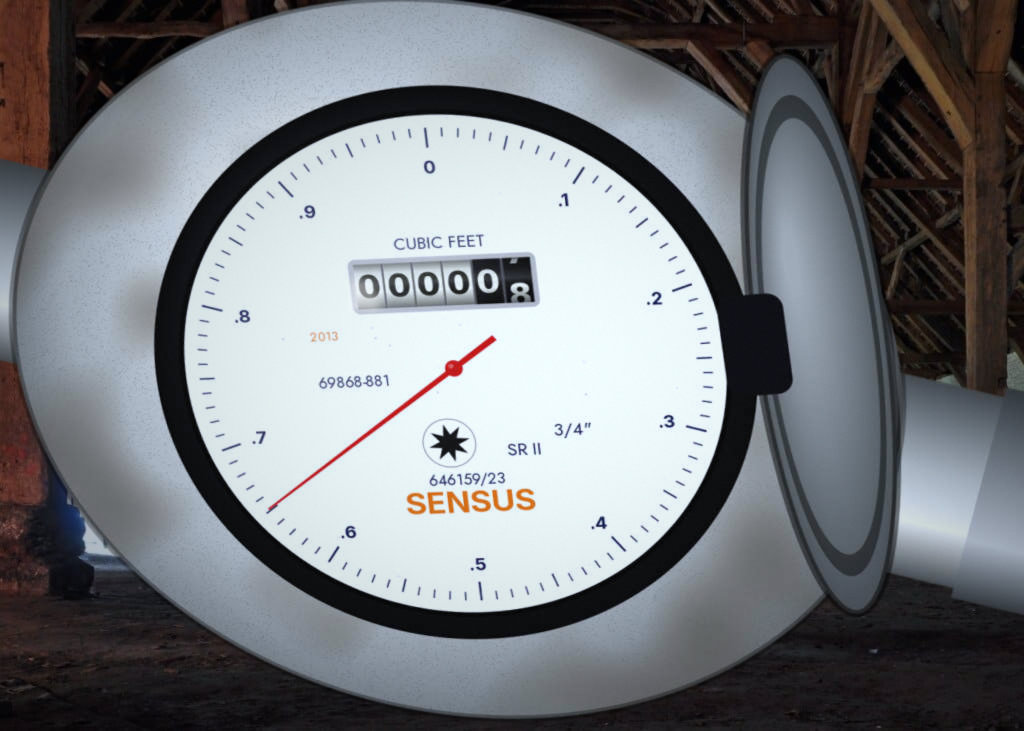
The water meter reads ft³ 7.65
